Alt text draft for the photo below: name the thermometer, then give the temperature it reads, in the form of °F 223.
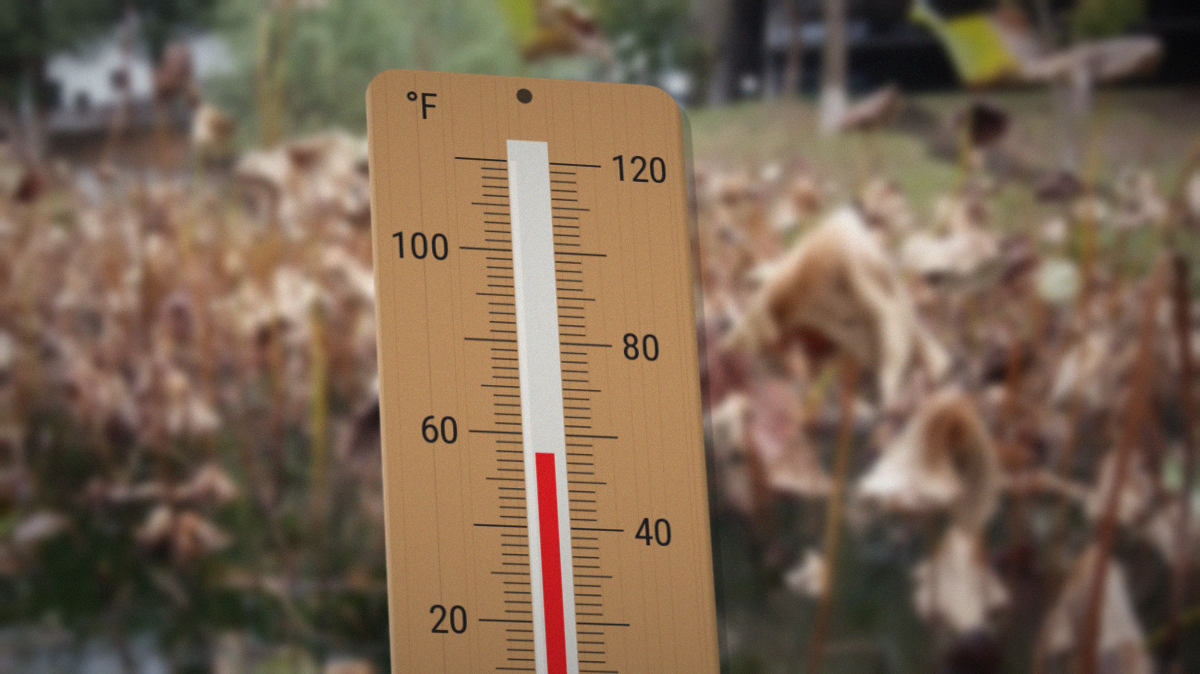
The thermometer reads °F 56
